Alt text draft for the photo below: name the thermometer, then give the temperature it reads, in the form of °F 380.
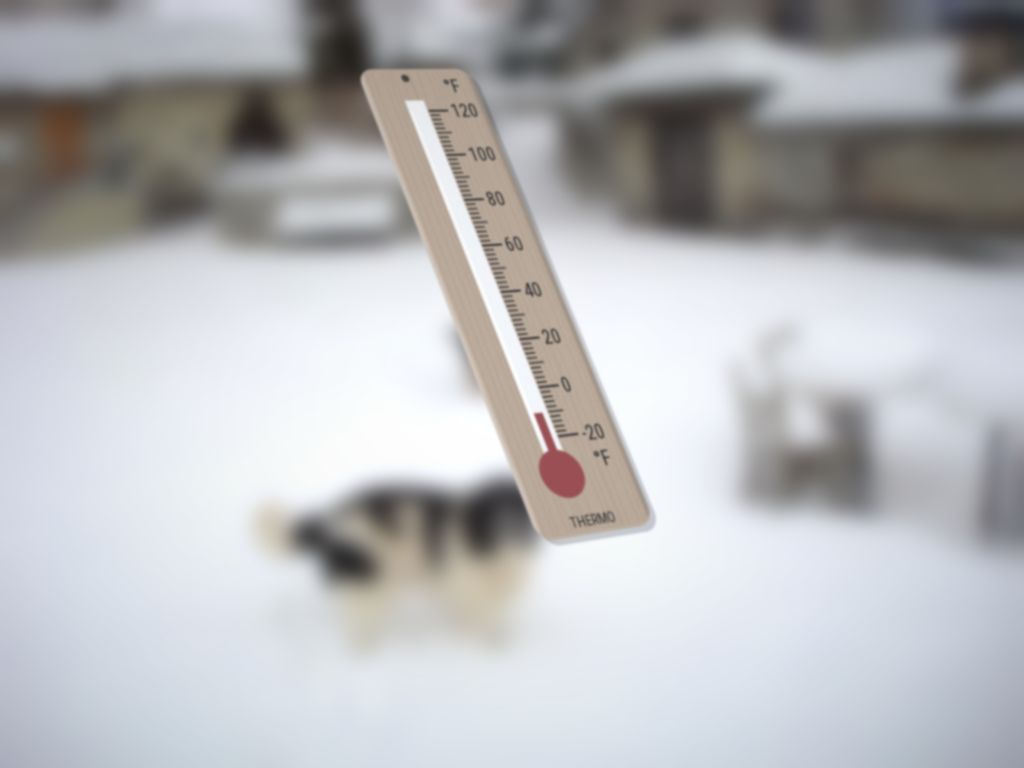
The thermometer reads °F -10
